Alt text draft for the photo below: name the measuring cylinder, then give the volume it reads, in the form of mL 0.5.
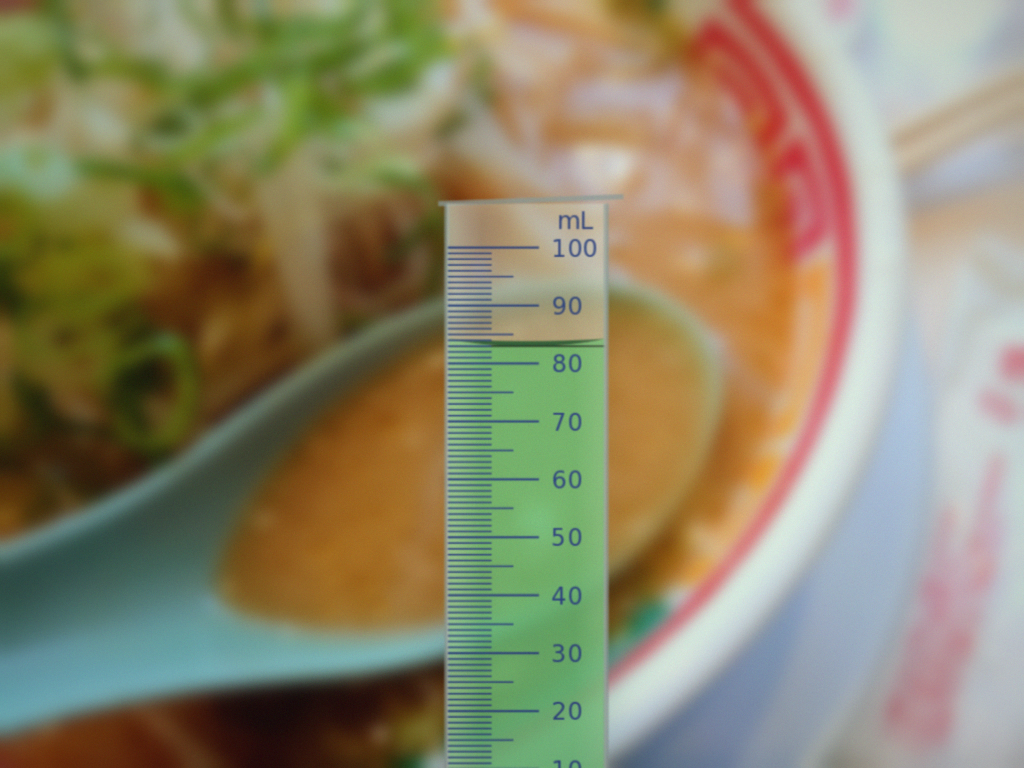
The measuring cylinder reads mL 83
